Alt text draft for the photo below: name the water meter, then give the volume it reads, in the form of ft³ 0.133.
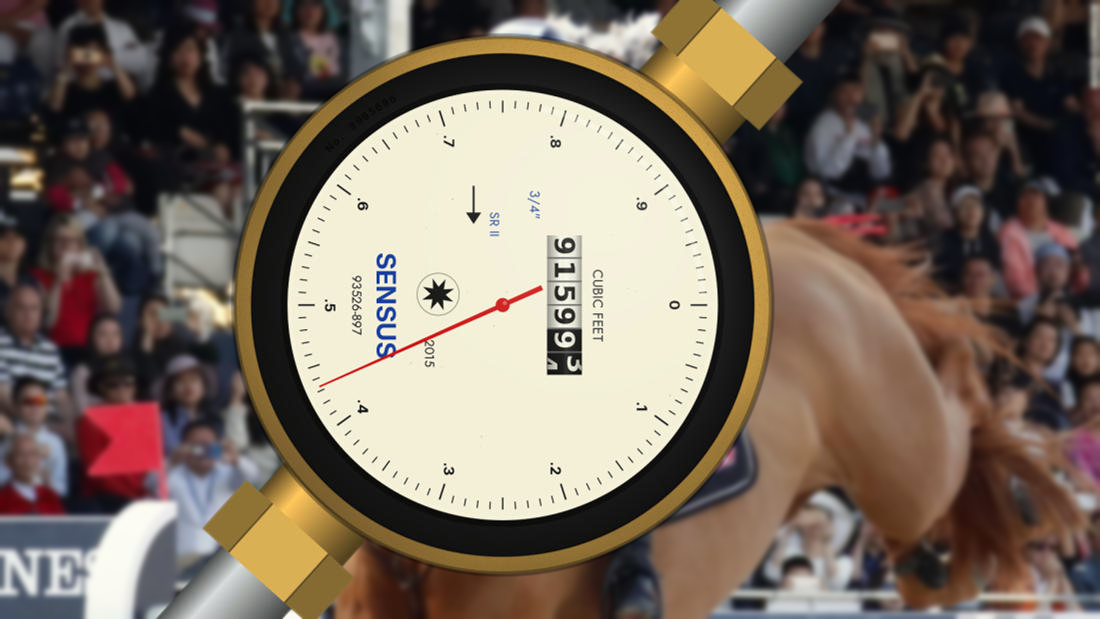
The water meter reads ft³ 915993.43
